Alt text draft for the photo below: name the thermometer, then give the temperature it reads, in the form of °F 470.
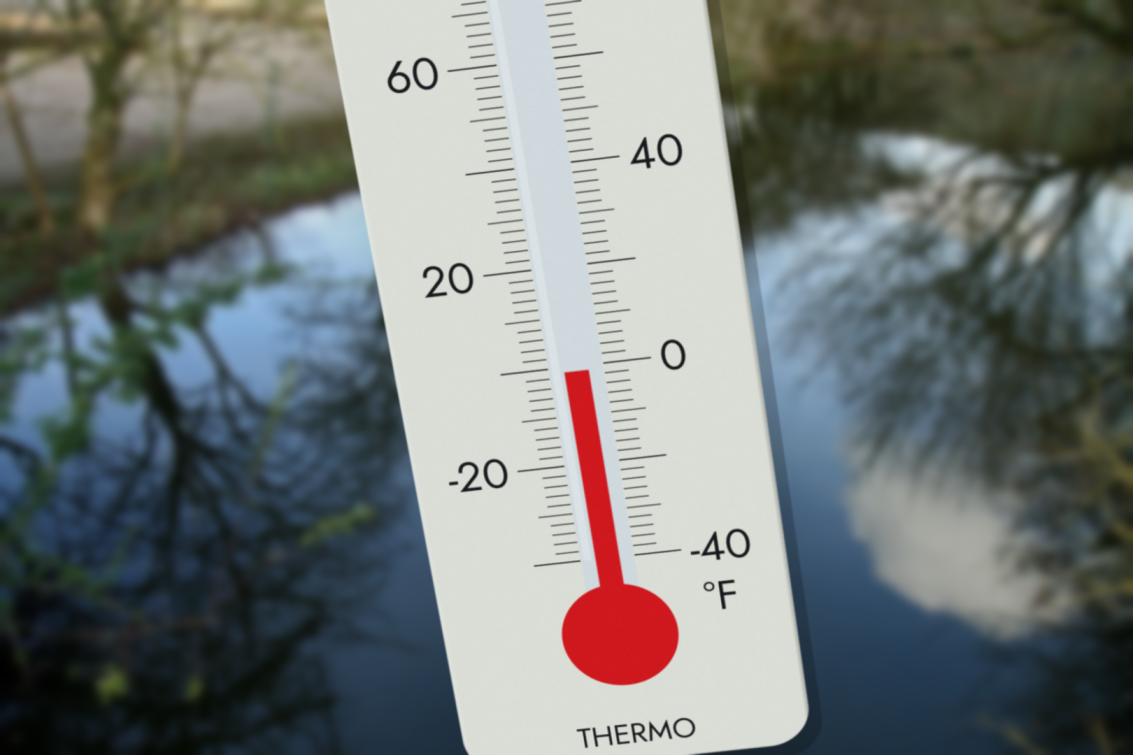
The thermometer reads °F -1
